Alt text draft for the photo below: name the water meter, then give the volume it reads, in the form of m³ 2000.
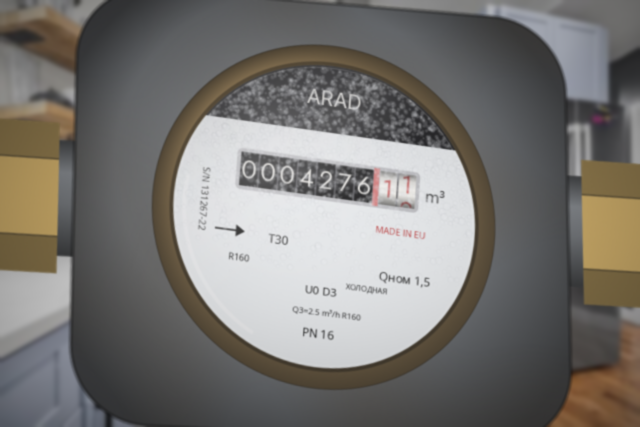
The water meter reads m³ 4276.11
